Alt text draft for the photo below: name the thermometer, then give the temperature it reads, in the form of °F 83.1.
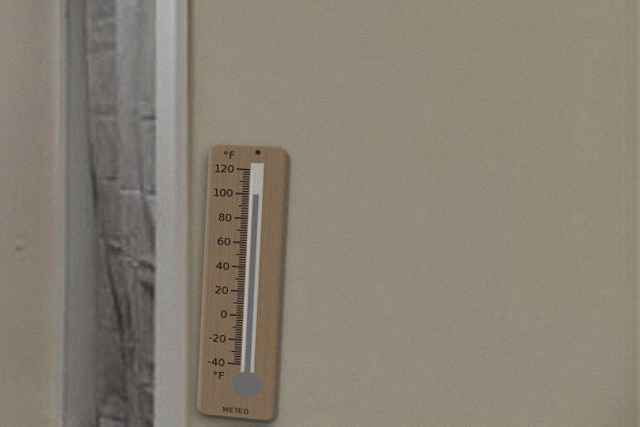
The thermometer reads °F 100
